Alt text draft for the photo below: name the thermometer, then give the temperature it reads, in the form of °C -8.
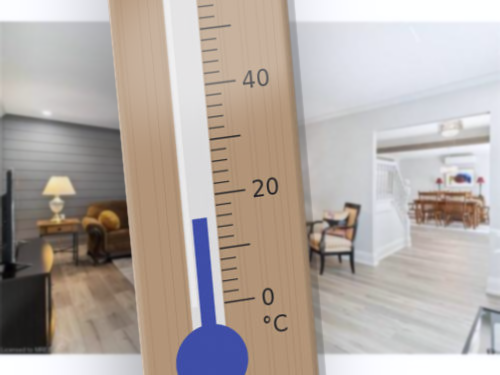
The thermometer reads °C 16
